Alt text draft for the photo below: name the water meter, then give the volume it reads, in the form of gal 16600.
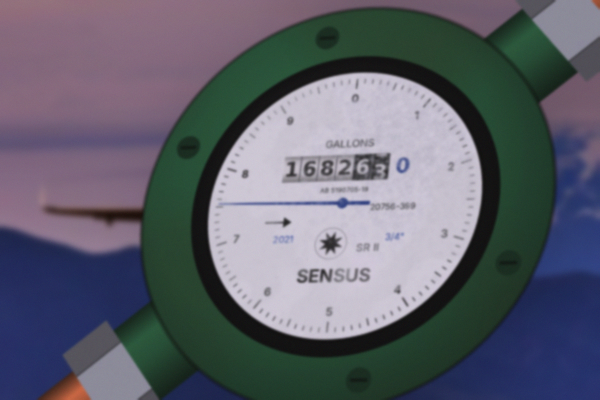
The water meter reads gal 1682627.5
